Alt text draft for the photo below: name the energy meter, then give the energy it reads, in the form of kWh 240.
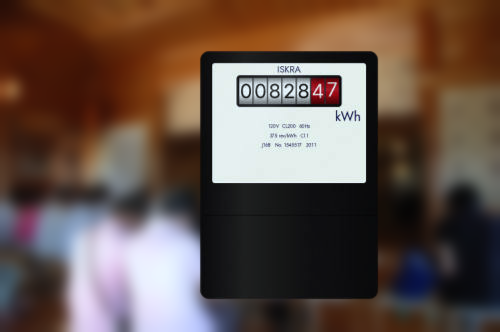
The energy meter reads kWh 828.47
